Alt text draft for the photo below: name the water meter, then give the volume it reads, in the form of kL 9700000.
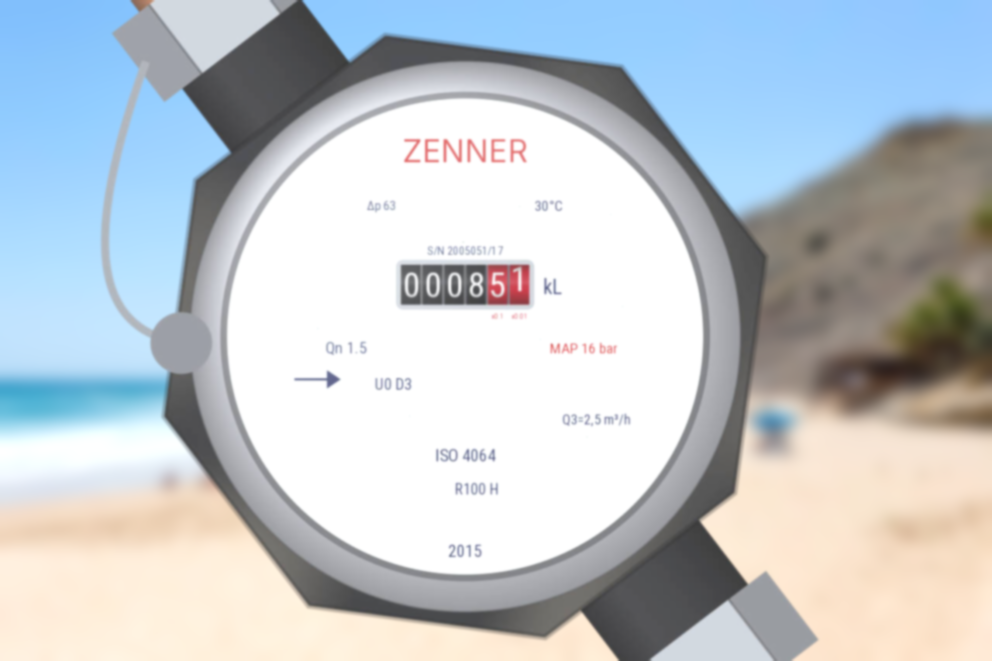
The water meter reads kL 8.51
